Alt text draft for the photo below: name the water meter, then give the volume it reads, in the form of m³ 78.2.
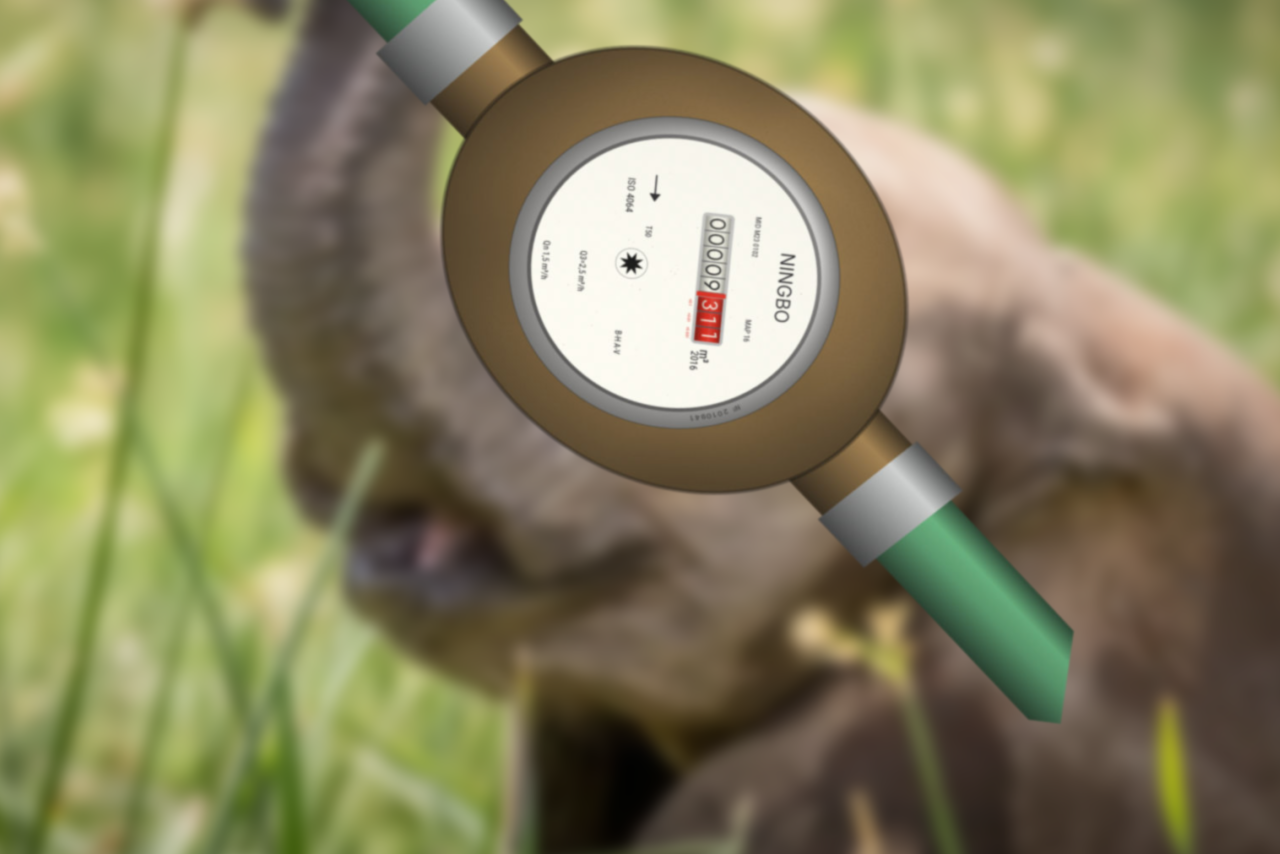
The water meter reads m³ 9.311
